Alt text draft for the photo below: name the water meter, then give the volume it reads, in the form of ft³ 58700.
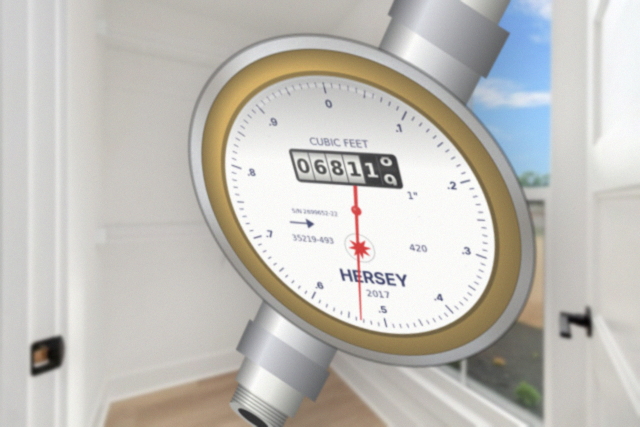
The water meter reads ft³ 68118.53
